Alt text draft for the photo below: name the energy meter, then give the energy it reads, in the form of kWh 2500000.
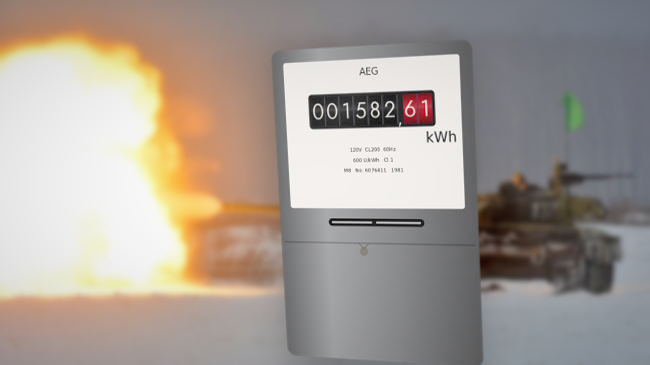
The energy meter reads kWh 1582.61
